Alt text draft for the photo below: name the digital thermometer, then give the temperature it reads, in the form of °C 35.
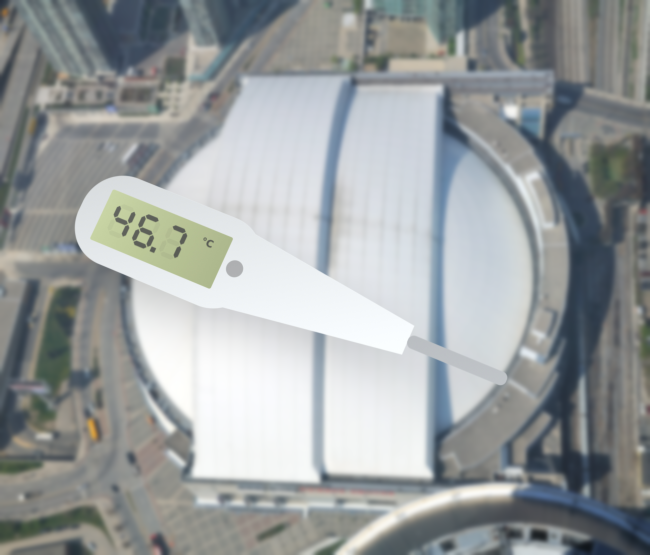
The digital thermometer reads °C 46.7
